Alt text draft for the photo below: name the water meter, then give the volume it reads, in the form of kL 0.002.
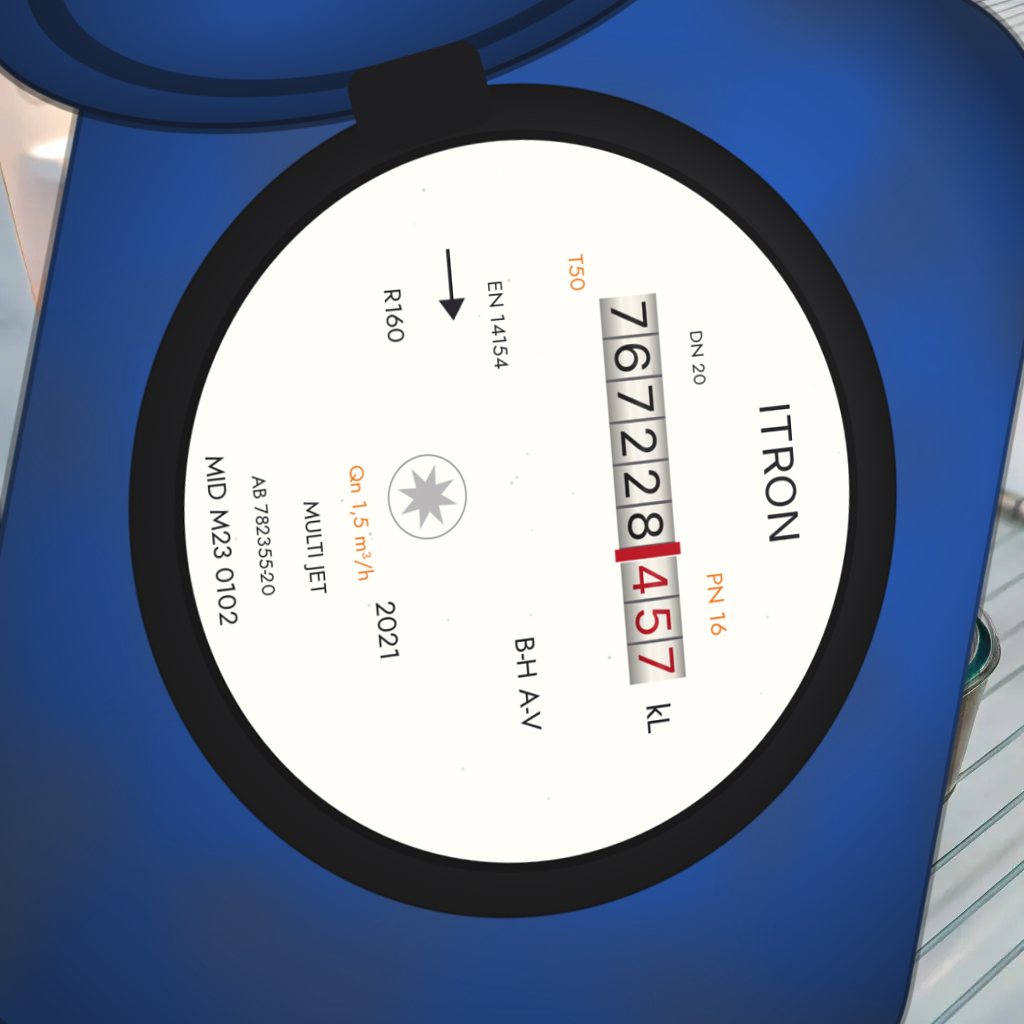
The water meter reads kL 767228.457
